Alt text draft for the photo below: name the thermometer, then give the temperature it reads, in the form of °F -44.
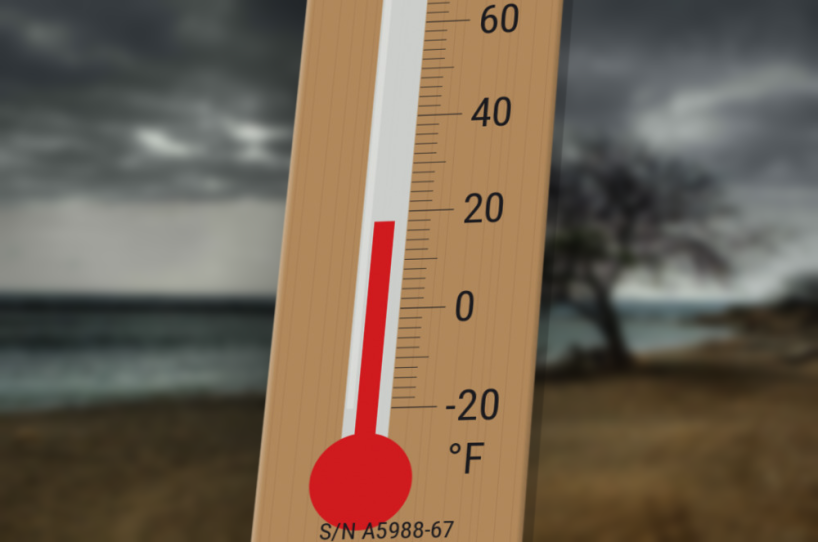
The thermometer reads °F 18
